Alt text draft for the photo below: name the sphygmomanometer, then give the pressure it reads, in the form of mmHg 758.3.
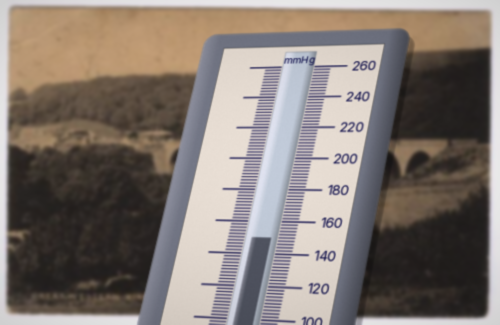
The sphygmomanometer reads mmHg 150
